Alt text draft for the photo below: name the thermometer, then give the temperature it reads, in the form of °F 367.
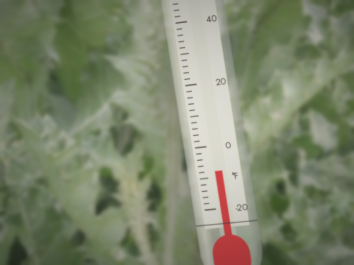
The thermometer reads °F -8
